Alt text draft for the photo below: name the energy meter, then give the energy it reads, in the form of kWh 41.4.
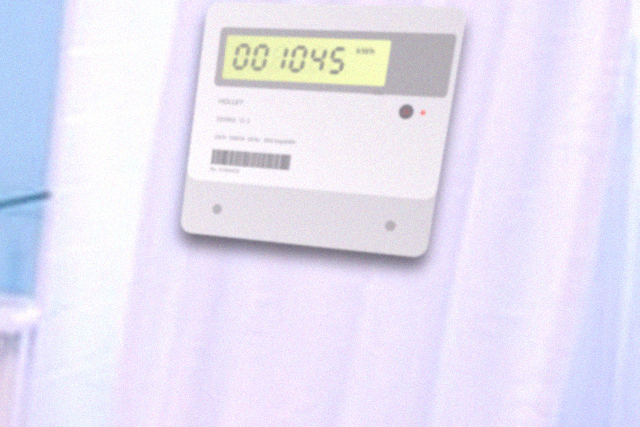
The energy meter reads kWh 1045
